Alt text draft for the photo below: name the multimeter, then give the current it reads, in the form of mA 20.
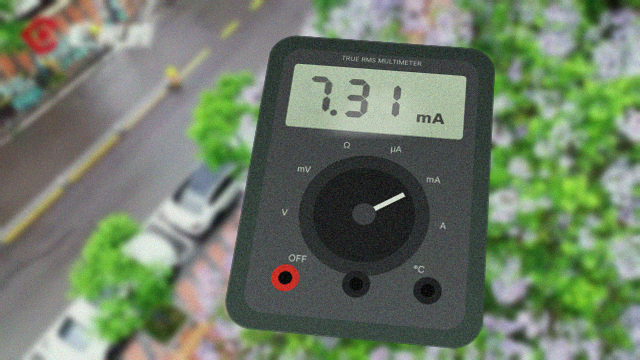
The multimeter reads mA 7.31
